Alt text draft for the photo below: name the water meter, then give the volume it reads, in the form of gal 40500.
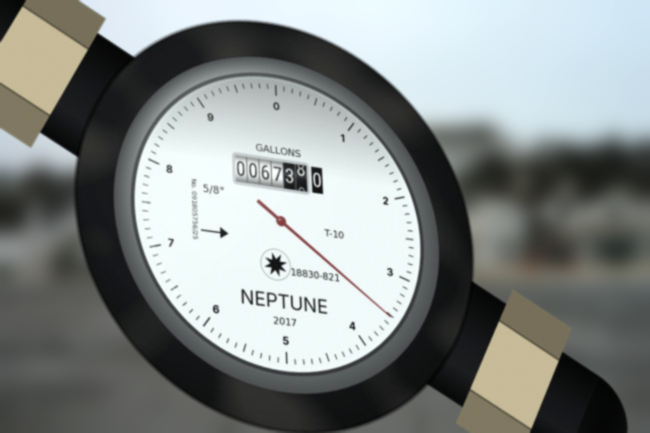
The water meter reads gal 67383.5
